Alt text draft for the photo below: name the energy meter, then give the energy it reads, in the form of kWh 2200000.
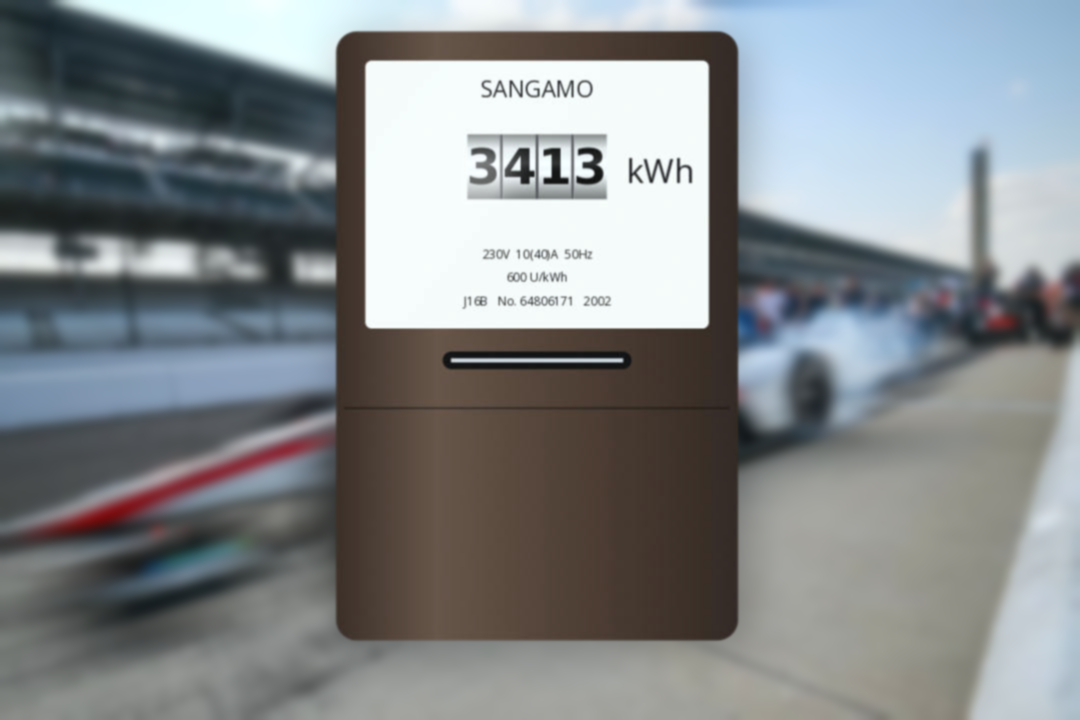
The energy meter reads kWh 3413
